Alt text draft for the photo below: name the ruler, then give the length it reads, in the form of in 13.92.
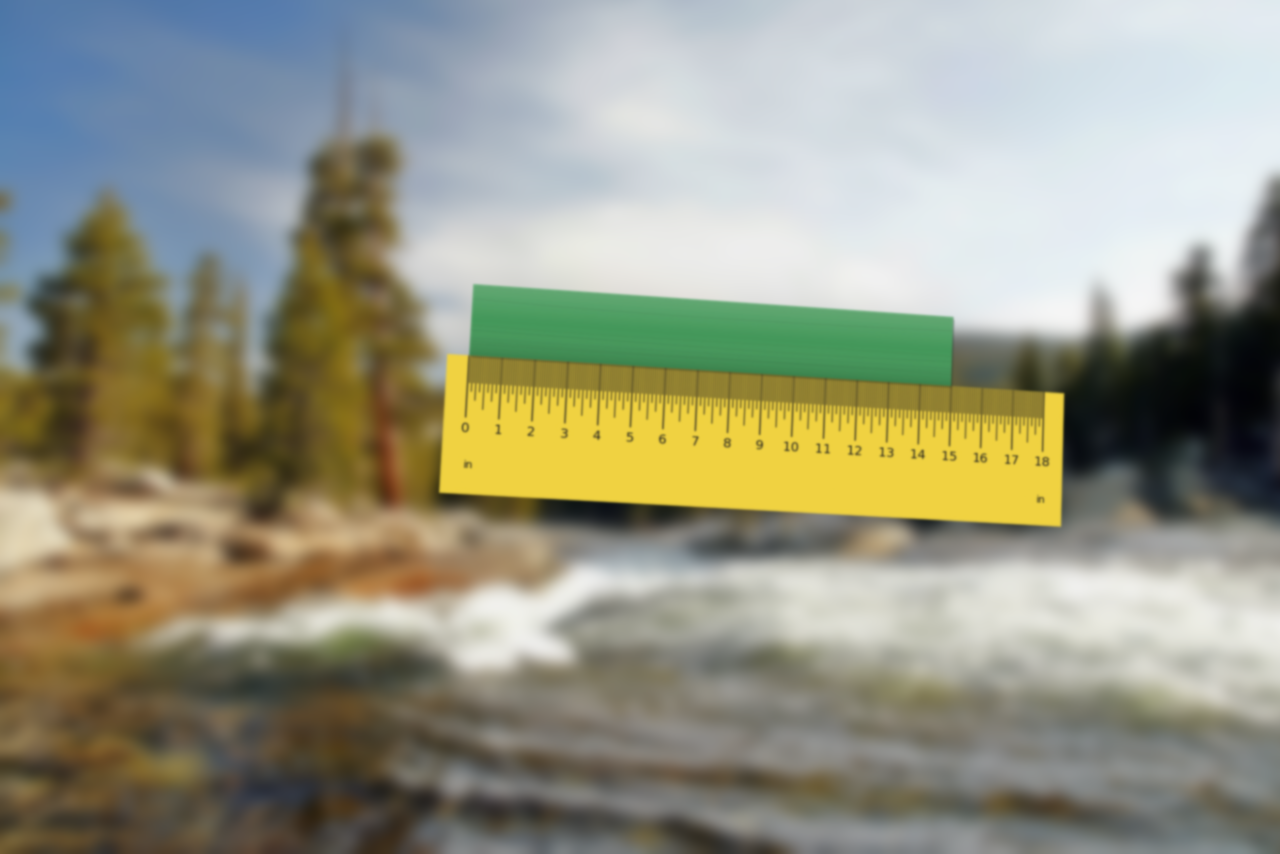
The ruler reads in 15
